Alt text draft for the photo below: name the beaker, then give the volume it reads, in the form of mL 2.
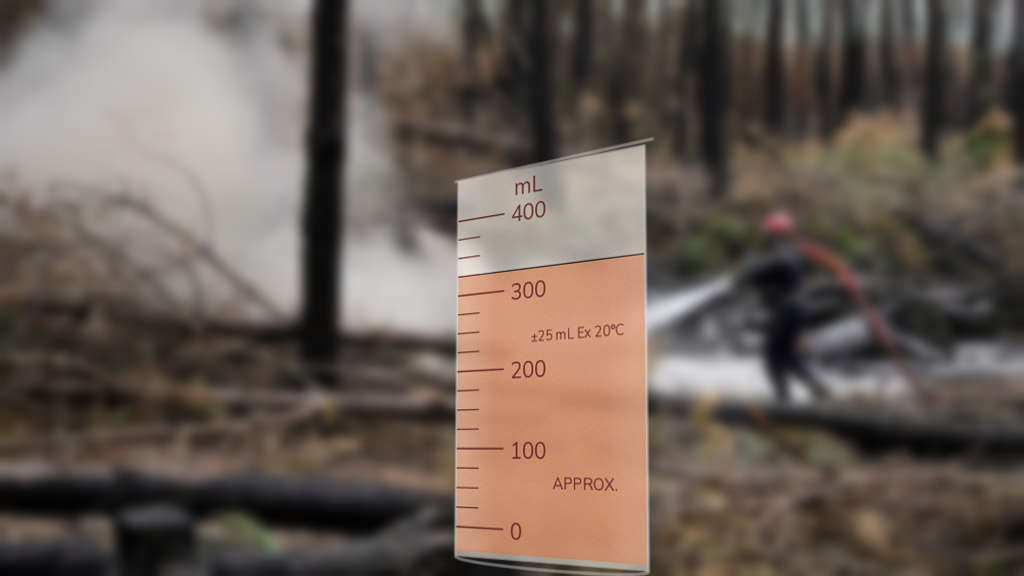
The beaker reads mL 325
